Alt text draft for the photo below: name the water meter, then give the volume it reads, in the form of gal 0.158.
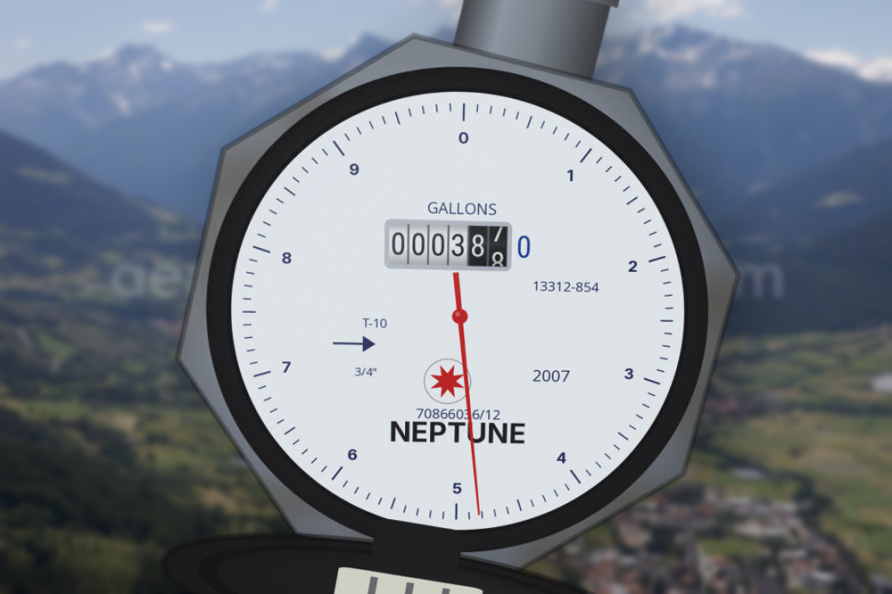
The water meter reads gal 3874.8
